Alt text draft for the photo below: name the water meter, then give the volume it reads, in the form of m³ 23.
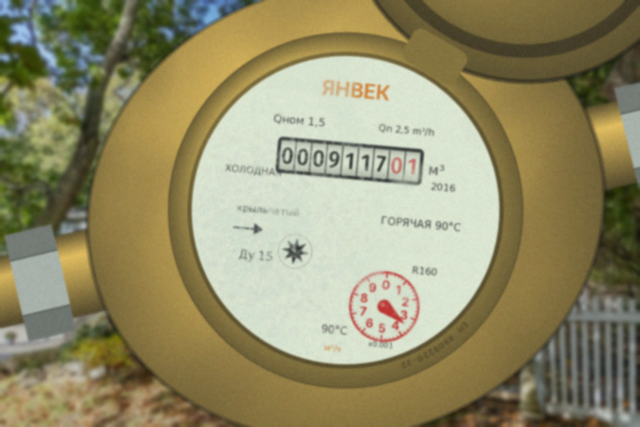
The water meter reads m³ 9117.013
